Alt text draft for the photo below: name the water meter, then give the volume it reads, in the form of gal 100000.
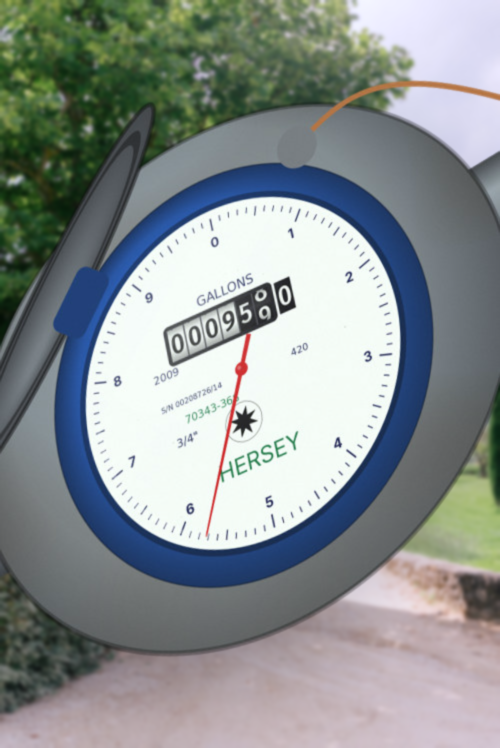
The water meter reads gal 9585.7
